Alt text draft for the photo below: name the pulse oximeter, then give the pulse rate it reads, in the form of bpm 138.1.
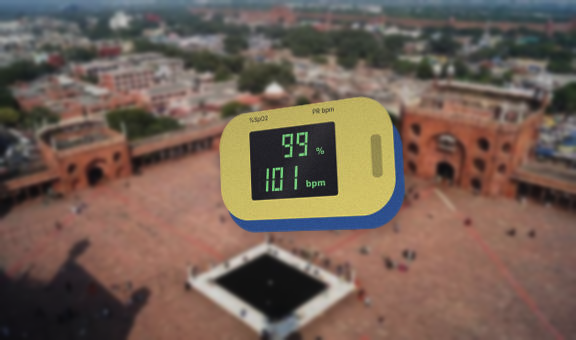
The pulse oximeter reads bpm 101
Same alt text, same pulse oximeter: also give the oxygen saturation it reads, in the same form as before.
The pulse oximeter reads % 99
